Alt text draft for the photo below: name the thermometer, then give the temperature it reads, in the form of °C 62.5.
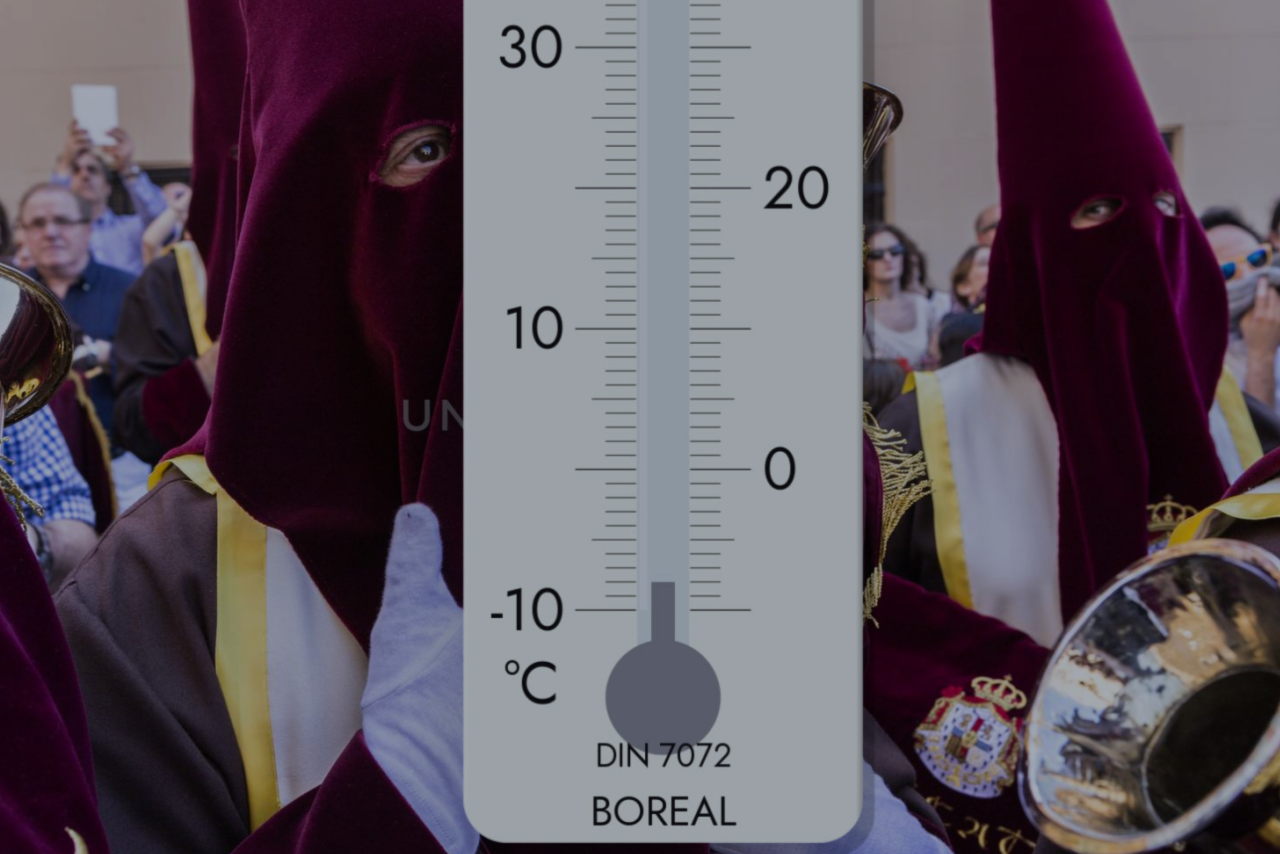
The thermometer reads °C -8
